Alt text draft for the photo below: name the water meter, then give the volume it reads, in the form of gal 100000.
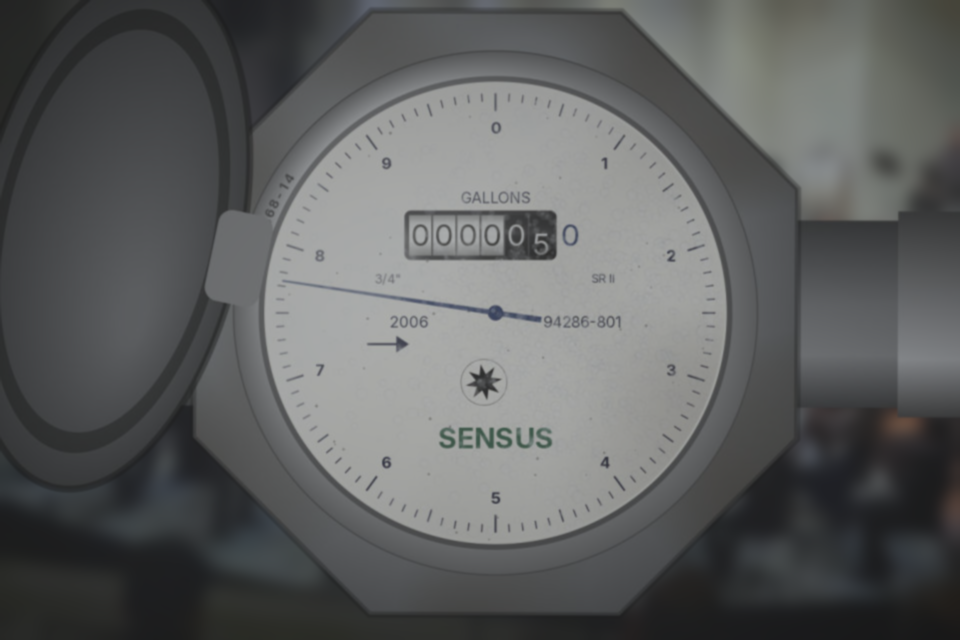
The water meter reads gal 47.7
